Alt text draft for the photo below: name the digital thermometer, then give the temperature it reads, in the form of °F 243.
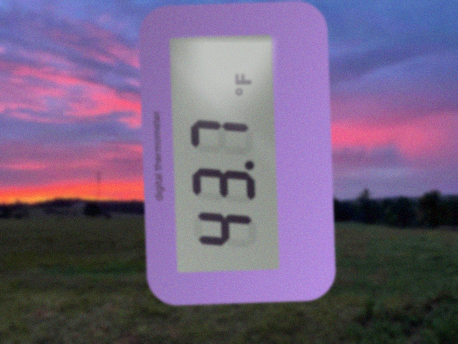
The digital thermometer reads °F 43.7
